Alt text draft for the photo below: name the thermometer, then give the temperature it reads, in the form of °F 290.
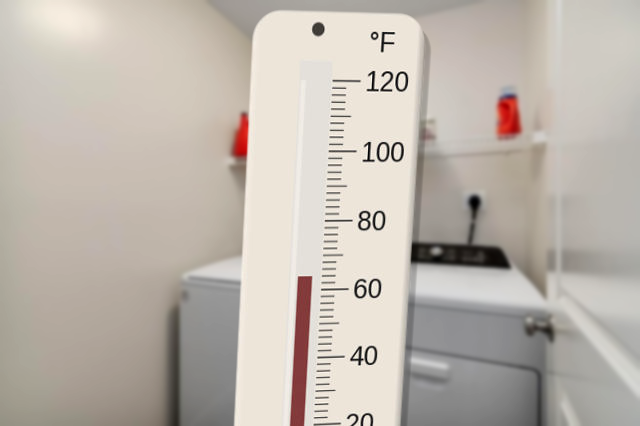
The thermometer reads °F 64
